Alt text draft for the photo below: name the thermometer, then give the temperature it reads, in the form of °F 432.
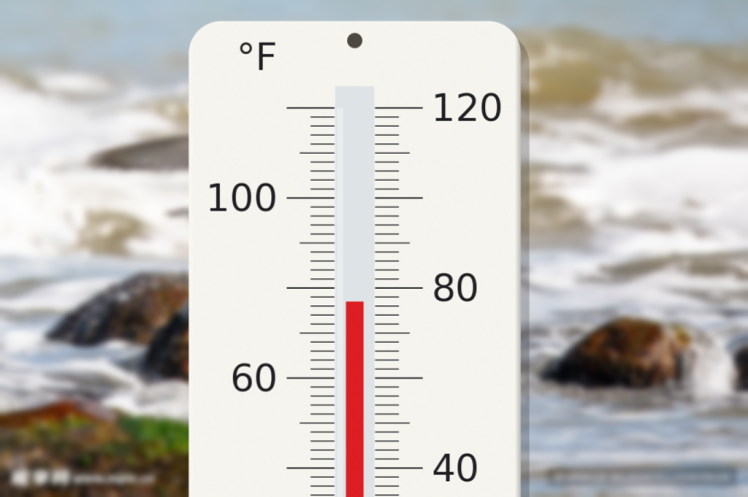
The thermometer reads °F 77
